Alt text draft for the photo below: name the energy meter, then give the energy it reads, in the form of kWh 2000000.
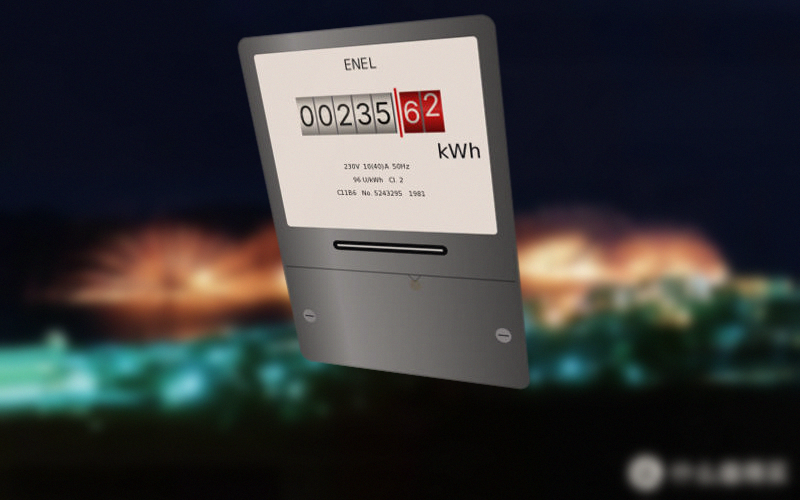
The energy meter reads kWh 235.62
